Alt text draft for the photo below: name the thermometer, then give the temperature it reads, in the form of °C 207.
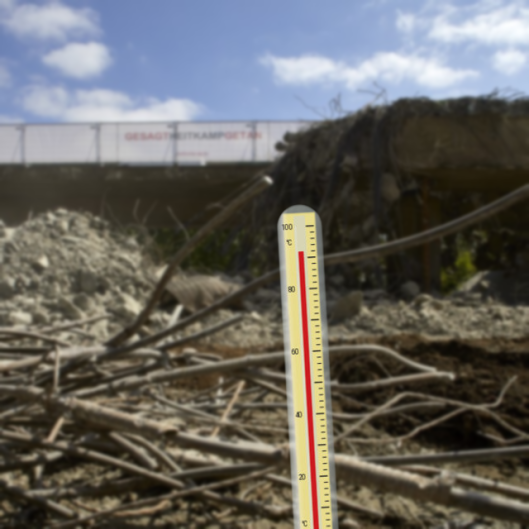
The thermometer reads °C 92
